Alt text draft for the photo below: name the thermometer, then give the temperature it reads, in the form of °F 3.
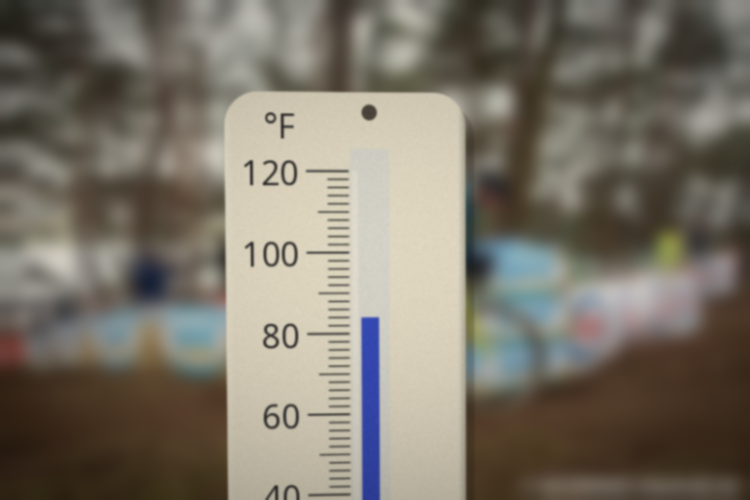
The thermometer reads °F 84
